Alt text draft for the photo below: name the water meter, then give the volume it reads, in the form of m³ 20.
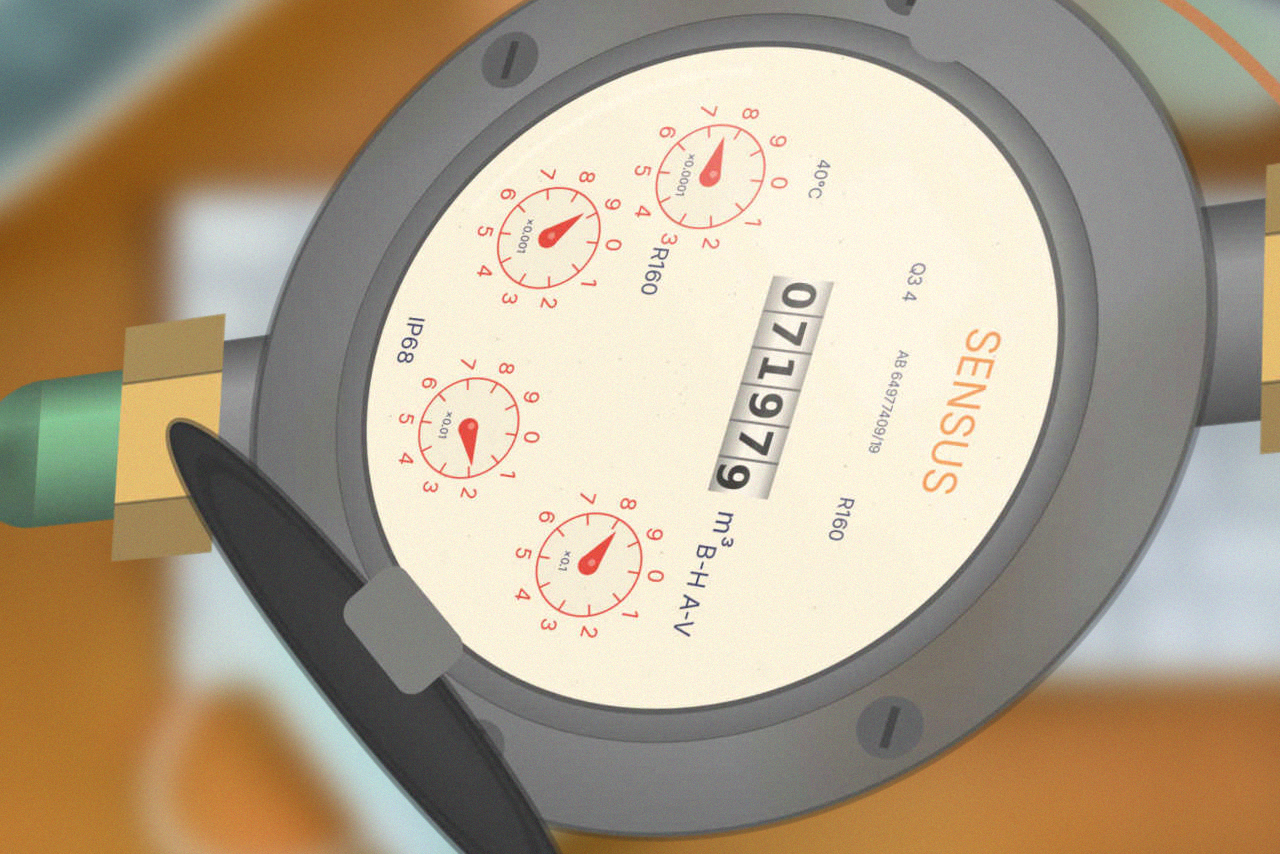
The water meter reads m³ 71978.8187
